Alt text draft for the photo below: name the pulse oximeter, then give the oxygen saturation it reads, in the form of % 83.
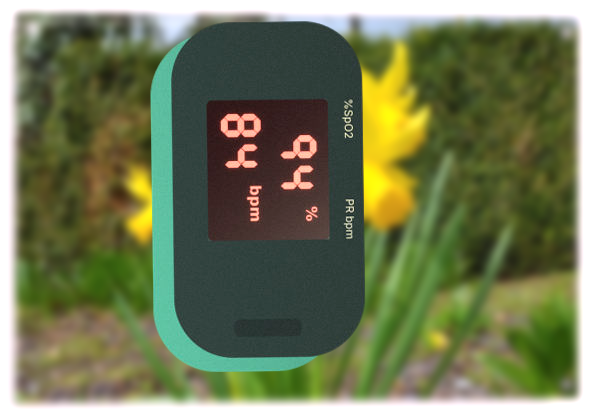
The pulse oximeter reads % 94
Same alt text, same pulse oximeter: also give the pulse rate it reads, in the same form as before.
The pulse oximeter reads bpm 84
